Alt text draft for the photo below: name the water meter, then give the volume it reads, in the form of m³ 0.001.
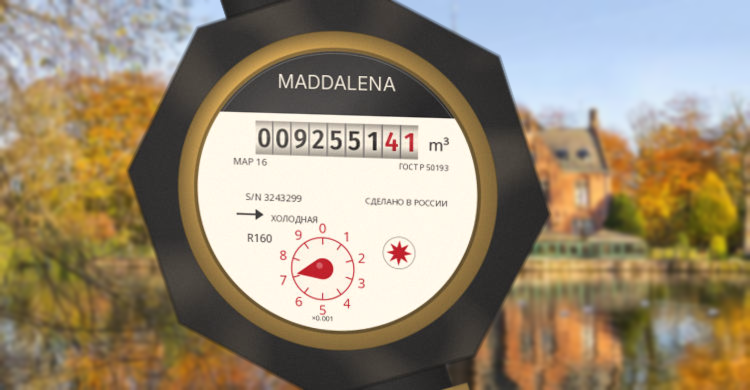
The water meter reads m³ 92551.417
